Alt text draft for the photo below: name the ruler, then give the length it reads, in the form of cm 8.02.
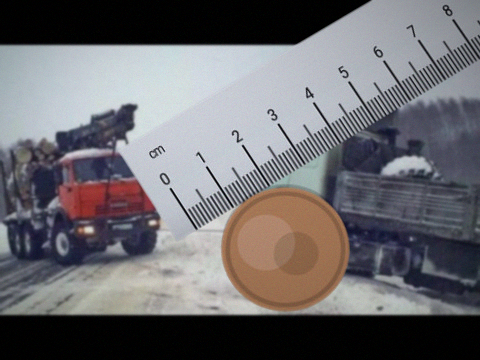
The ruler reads cm 3
